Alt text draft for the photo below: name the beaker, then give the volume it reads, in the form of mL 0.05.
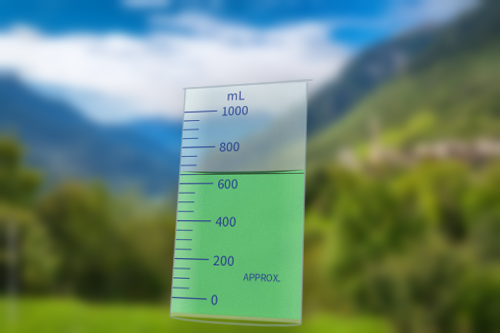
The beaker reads mL 650
